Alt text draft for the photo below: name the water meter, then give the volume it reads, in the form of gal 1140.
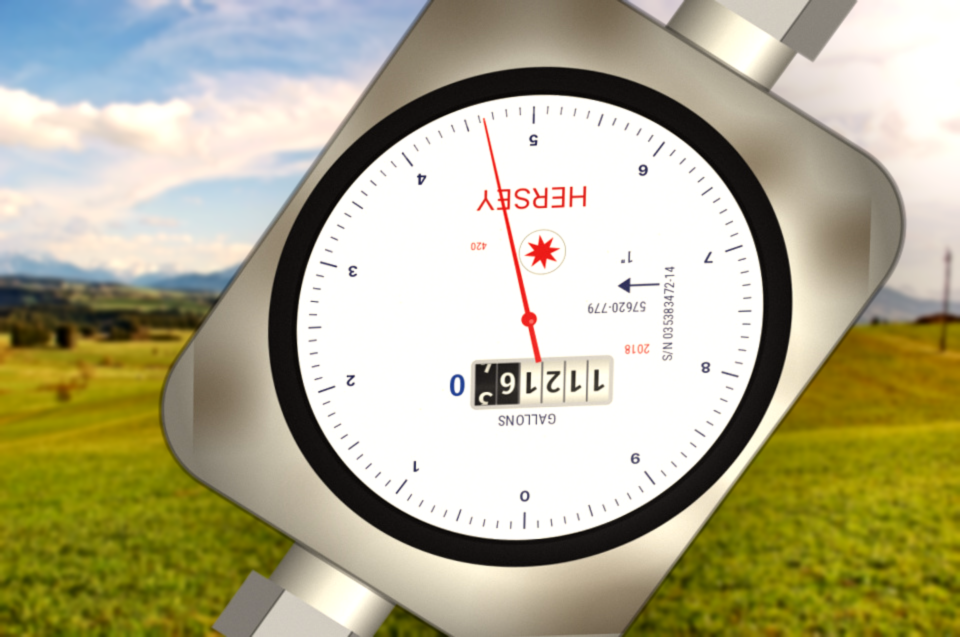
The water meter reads gal 1121634.6
